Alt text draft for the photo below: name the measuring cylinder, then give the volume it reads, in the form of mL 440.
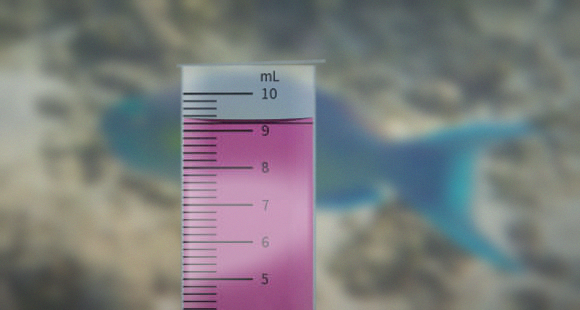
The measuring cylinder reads mL 9.2
